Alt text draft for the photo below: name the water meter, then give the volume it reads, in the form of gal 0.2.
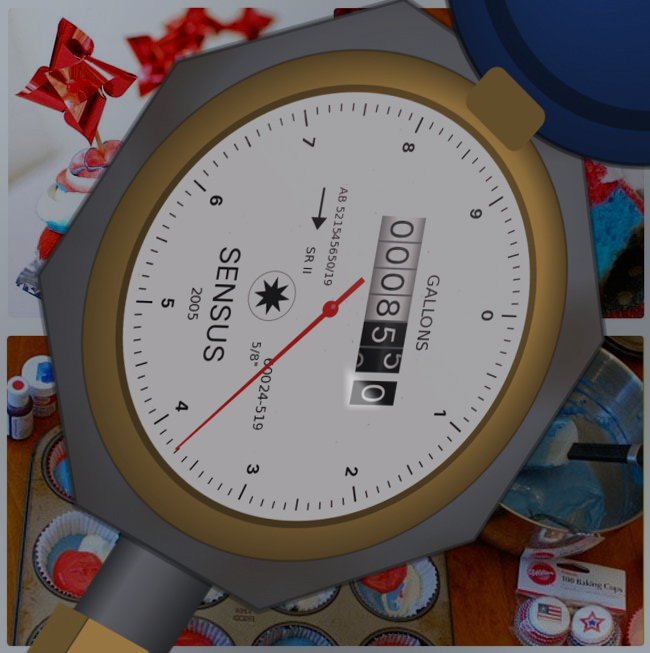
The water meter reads gal 8553.7
